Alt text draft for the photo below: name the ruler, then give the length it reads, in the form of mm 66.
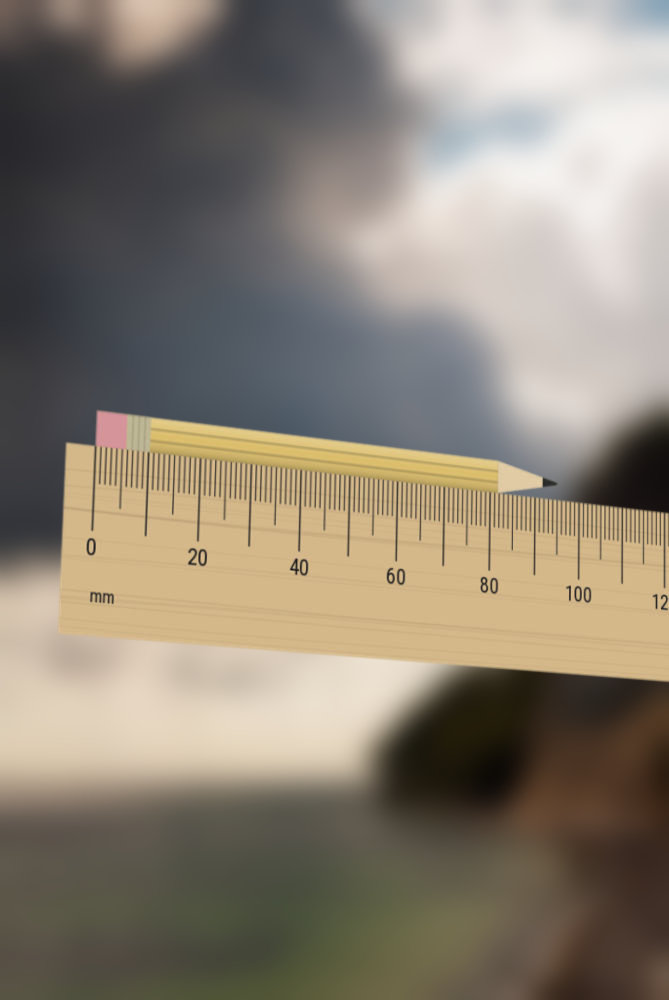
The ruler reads mm 95
